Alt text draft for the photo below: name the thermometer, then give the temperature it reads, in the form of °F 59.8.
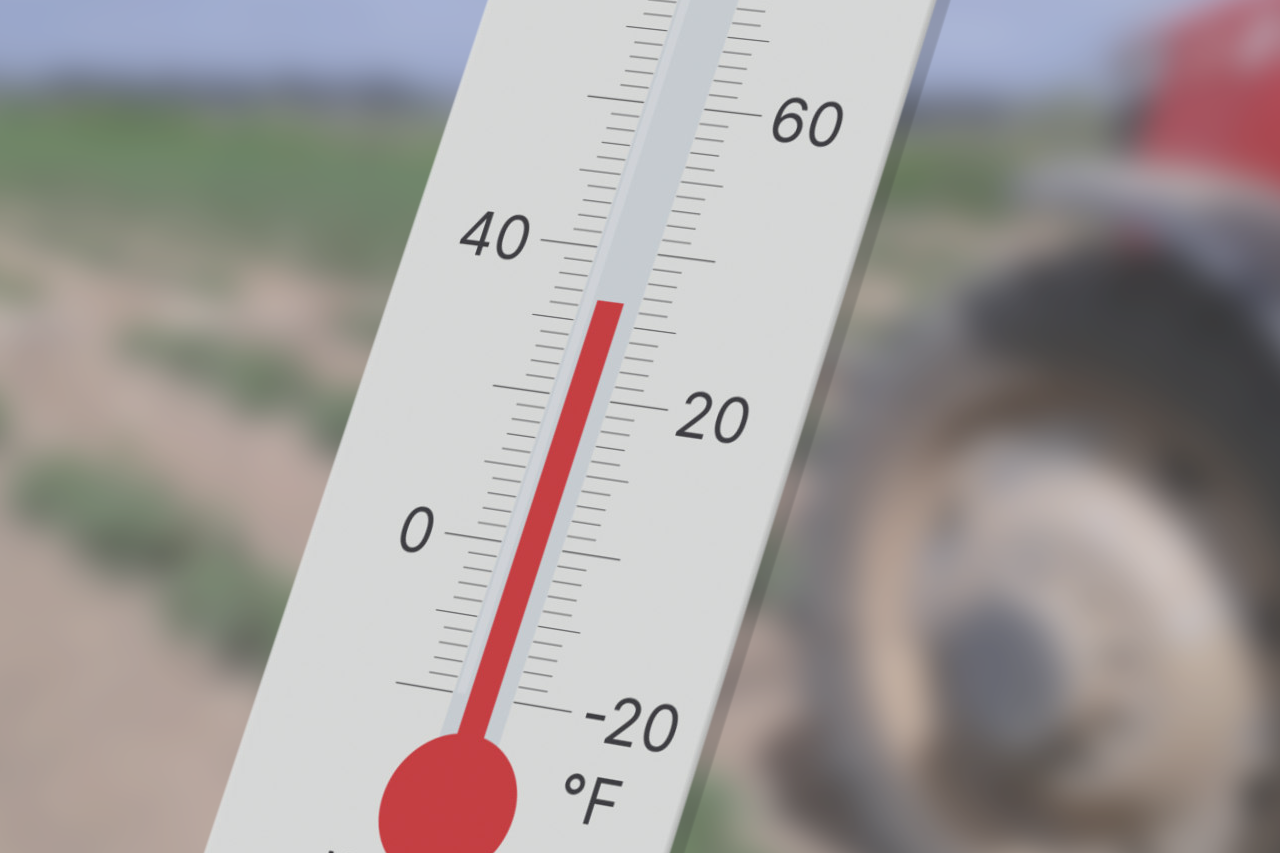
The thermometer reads °F 33
